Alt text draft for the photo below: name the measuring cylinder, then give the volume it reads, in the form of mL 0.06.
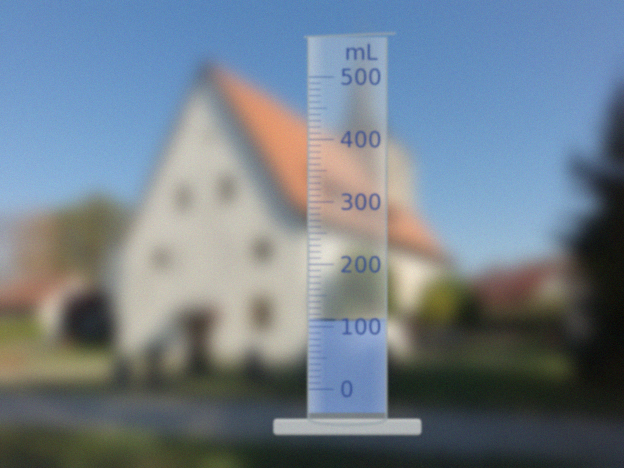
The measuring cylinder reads mL 110
